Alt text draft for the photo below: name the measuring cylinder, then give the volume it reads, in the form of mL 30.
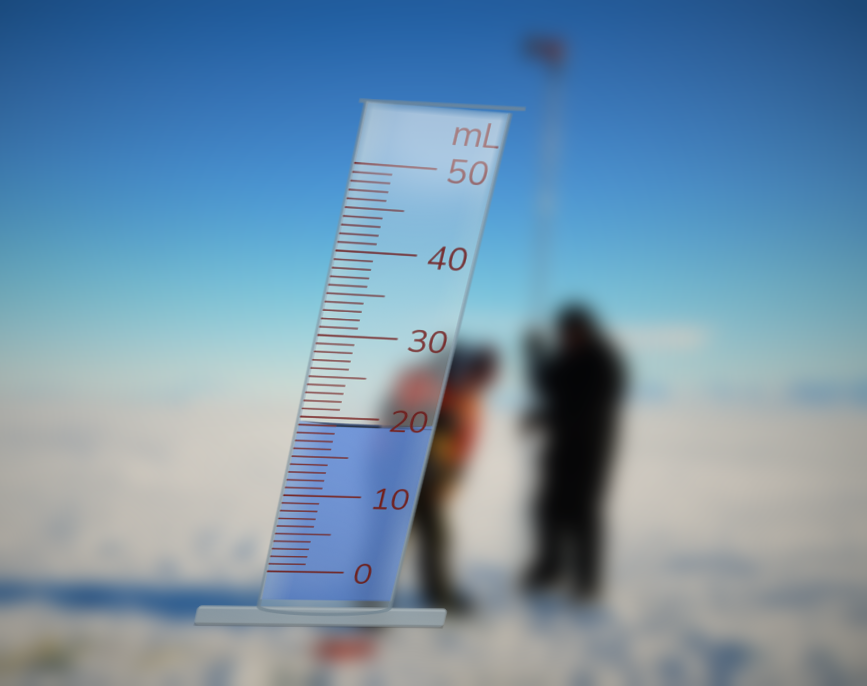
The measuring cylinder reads mL 19
